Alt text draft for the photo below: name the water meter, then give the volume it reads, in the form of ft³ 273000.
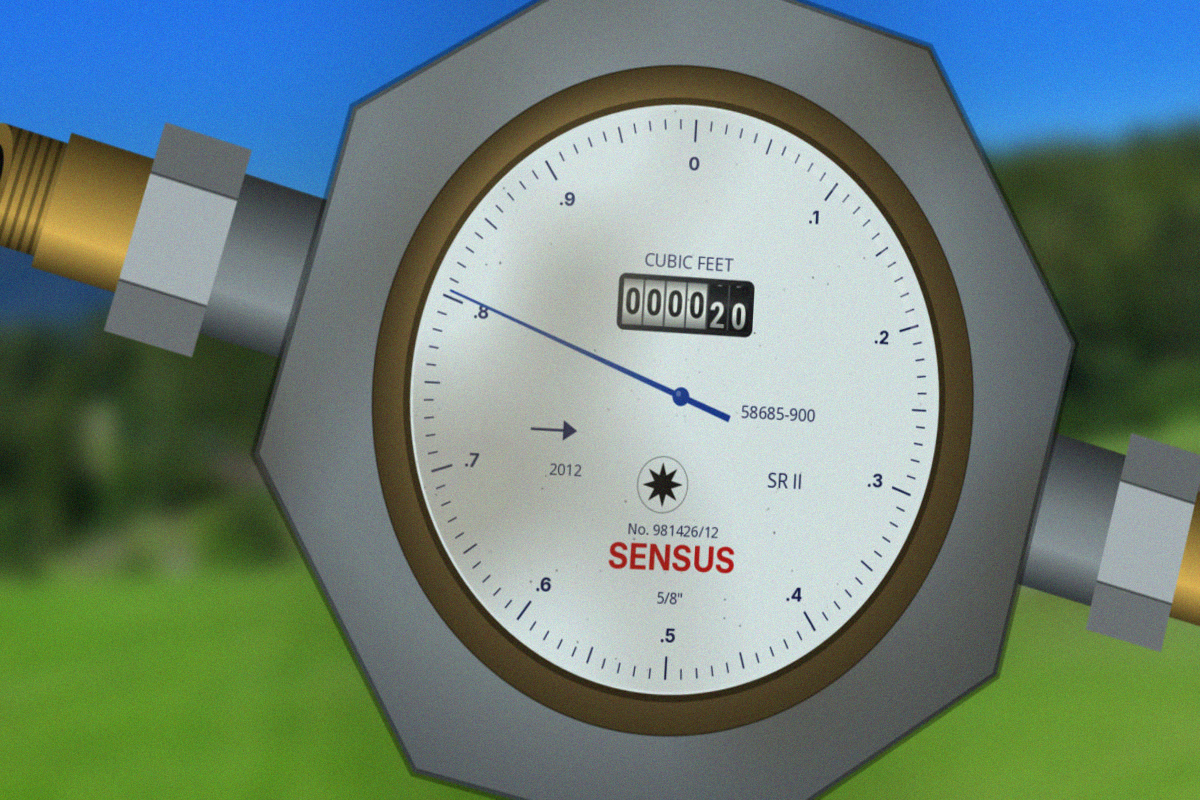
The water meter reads ft³ 19.80
